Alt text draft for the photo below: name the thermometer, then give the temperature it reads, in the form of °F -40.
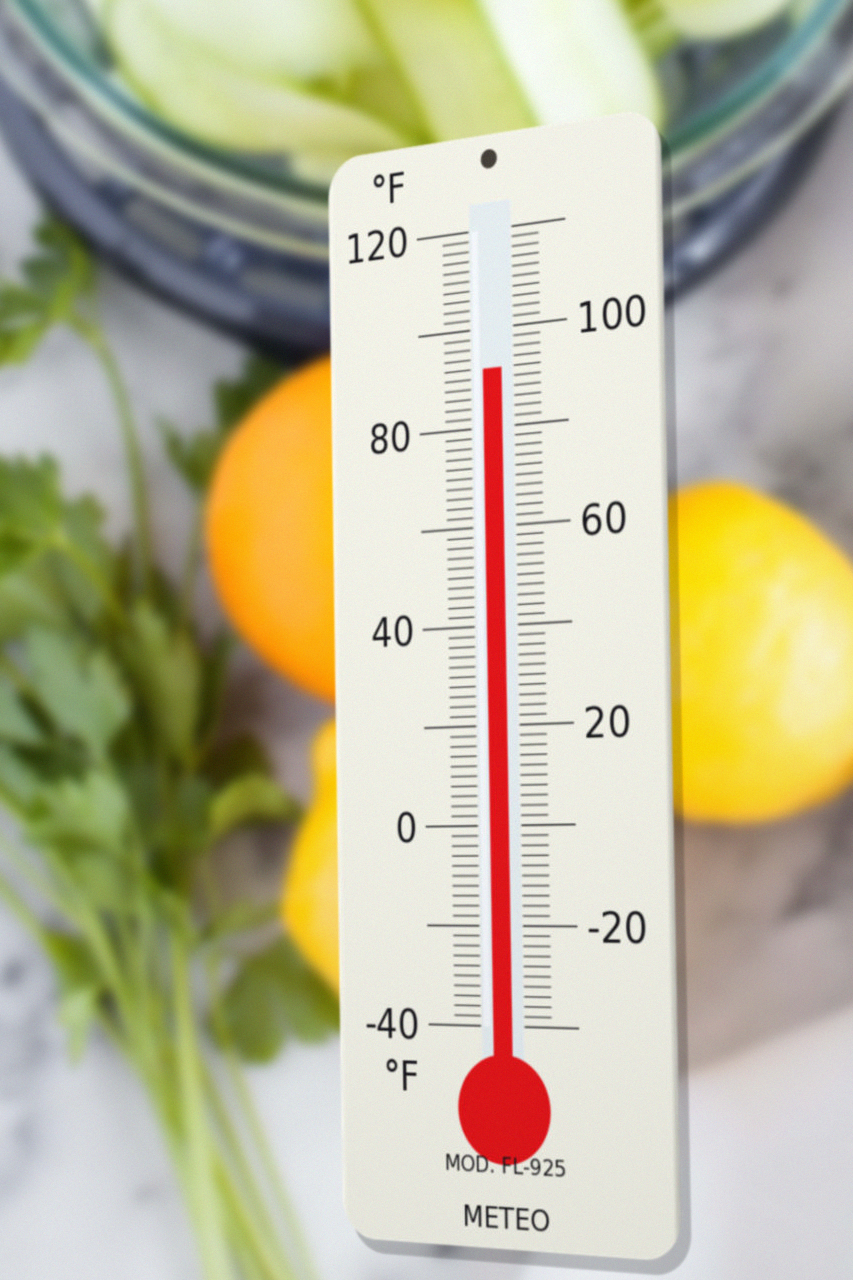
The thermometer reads °F 92
